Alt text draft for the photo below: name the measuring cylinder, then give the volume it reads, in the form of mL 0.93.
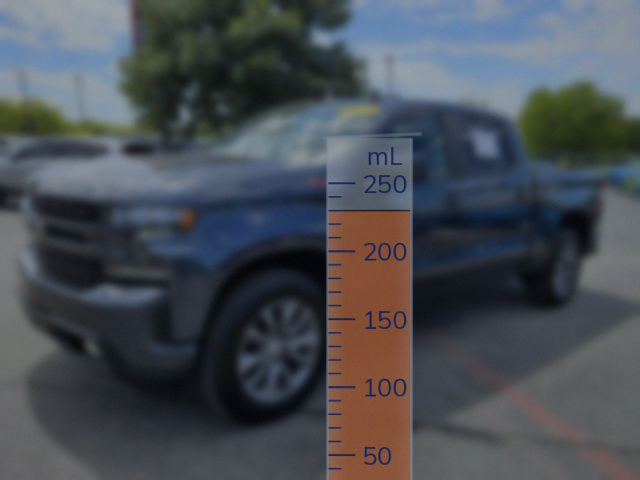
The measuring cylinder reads mL 230
